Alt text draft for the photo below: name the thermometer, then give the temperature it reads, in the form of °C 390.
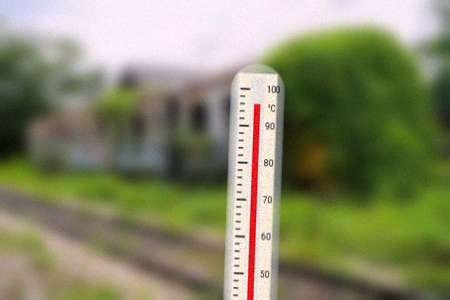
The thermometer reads °C 96
